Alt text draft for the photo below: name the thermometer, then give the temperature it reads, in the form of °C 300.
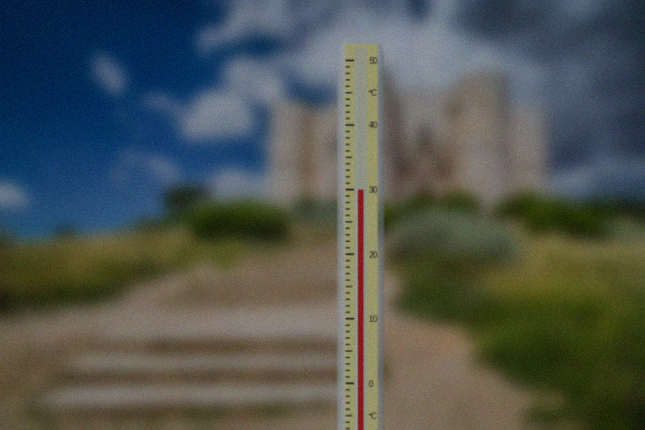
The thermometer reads °C 30
